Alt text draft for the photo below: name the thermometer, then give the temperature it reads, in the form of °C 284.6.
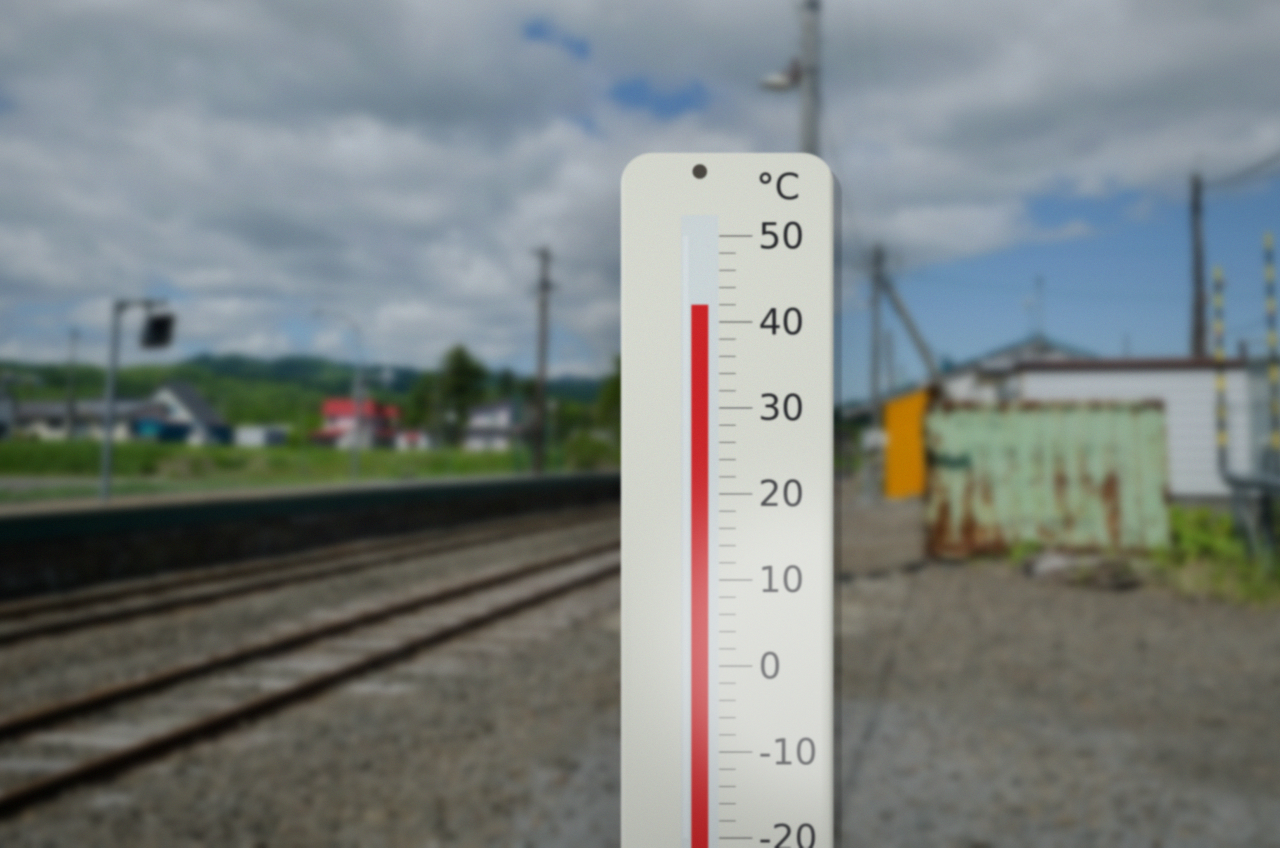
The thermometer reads °C 42
